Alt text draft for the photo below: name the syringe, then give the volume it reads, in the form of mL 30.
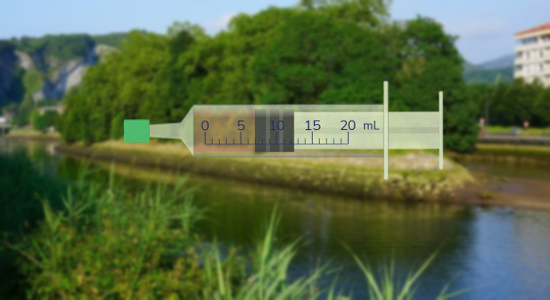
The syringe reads mL 7
